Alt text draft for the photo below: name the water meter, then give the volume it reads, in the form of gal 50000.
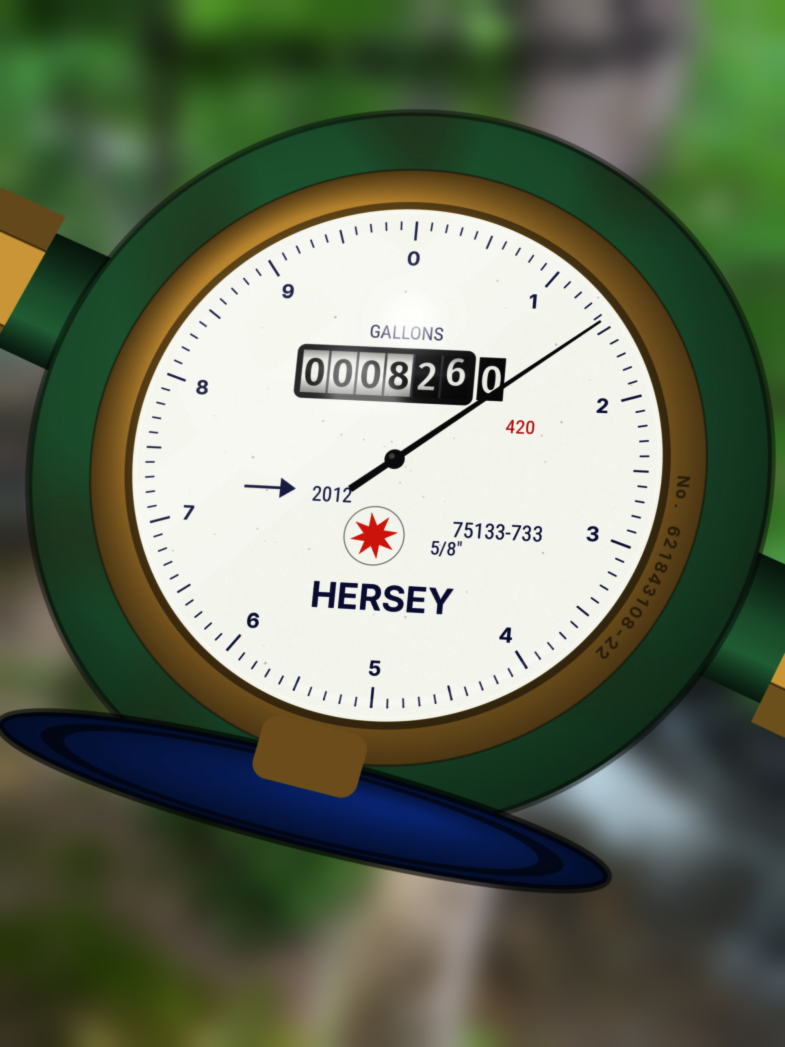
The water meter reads gal 8261.4
